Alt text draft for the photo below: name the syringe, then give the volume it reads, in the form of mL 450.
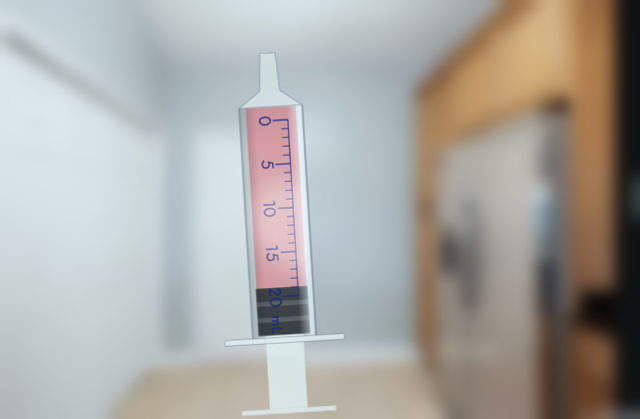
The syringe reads mL 19
